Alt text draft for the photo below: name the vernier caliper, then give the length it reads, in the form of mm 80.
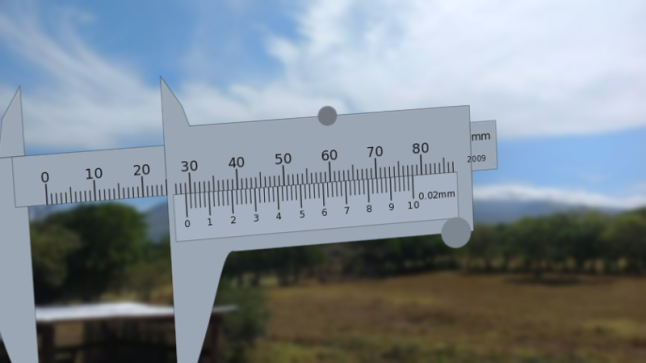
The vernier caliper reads mm 29.0
